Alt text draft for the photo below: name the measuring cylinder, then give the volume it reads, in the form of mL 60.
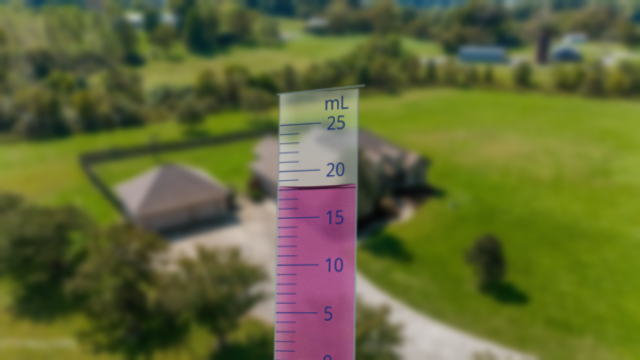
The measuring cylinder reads mL 18
